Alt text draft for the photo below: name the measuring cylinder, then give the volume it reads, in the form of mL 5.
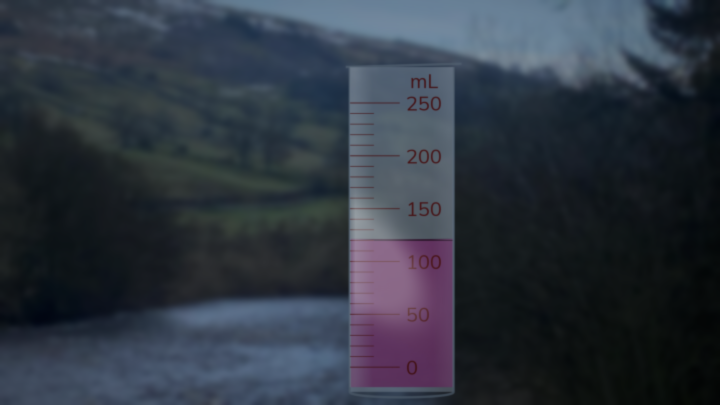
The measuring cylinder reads mL 120
